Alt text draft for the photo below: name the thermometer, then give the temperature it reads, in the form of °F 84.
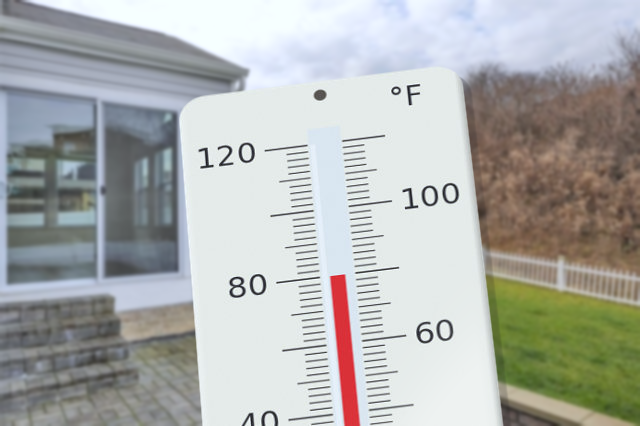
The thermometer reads °F 80
